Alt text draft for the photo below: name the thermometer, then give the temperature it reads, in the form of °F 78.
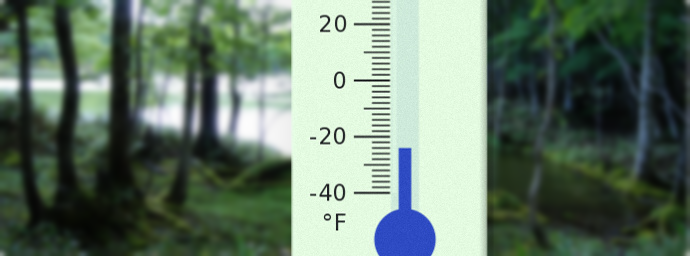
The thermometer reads °F -24
